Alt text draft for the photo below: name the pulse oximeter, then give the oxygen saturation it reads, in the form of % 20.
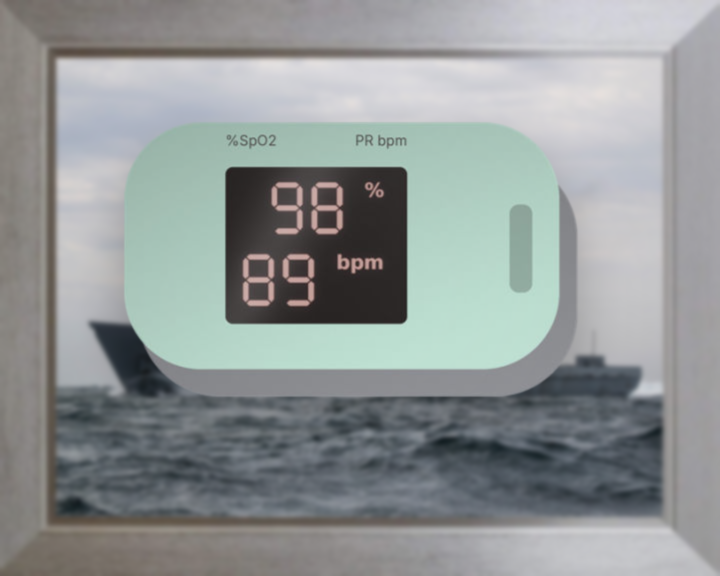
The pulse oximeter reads % 98
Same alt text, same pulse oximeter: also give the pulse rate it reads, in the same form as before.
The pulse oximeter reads bpm 89
